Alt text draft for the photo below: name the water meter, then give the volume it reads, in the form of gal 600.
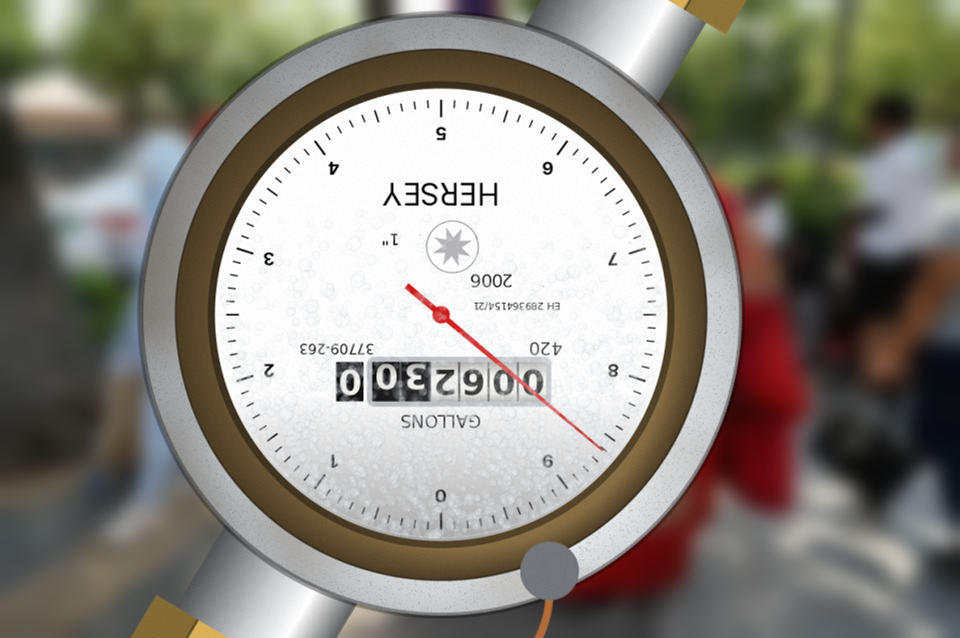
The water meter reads gal 62298.6
